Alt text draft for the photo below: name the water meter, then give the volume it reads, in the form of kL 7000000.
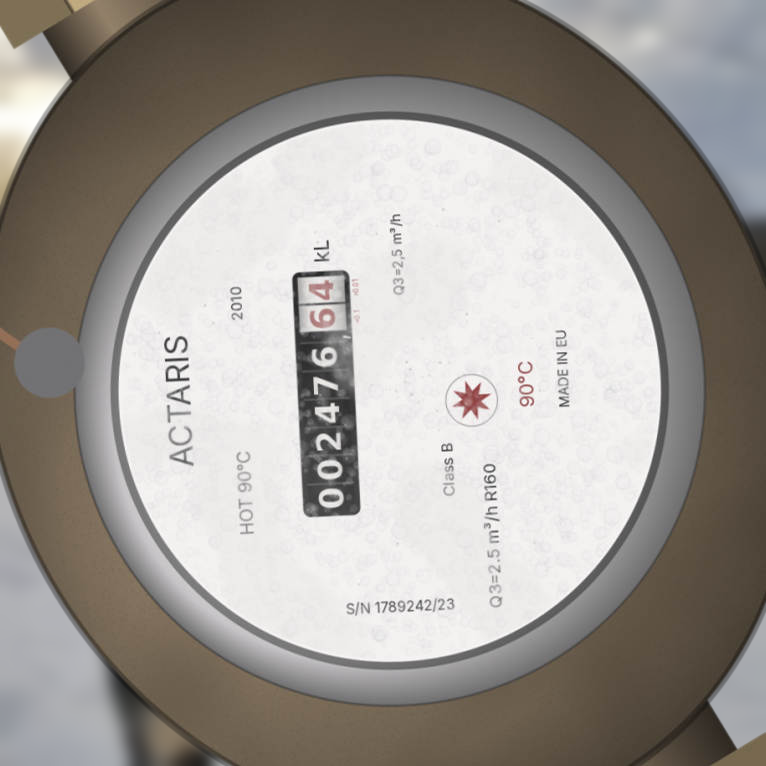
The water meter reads kL 2476.64
